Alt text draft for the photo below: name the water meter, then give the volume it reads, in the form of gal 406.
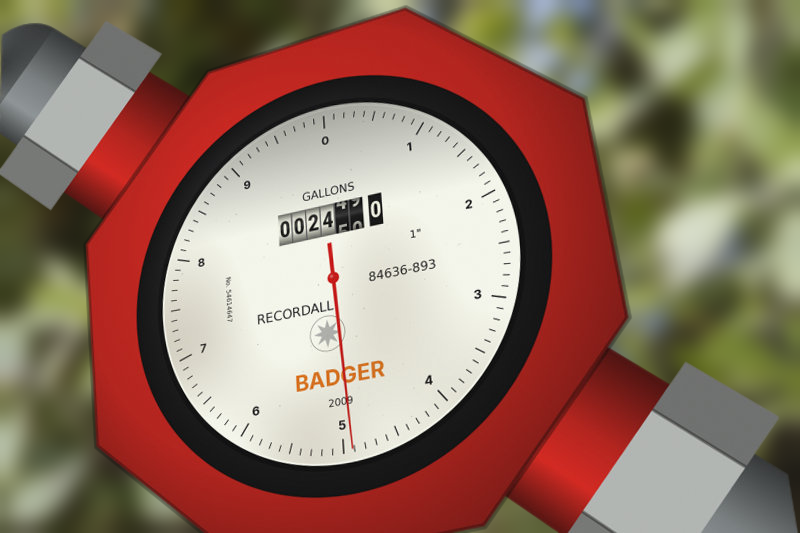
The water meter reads gal 24494.9
